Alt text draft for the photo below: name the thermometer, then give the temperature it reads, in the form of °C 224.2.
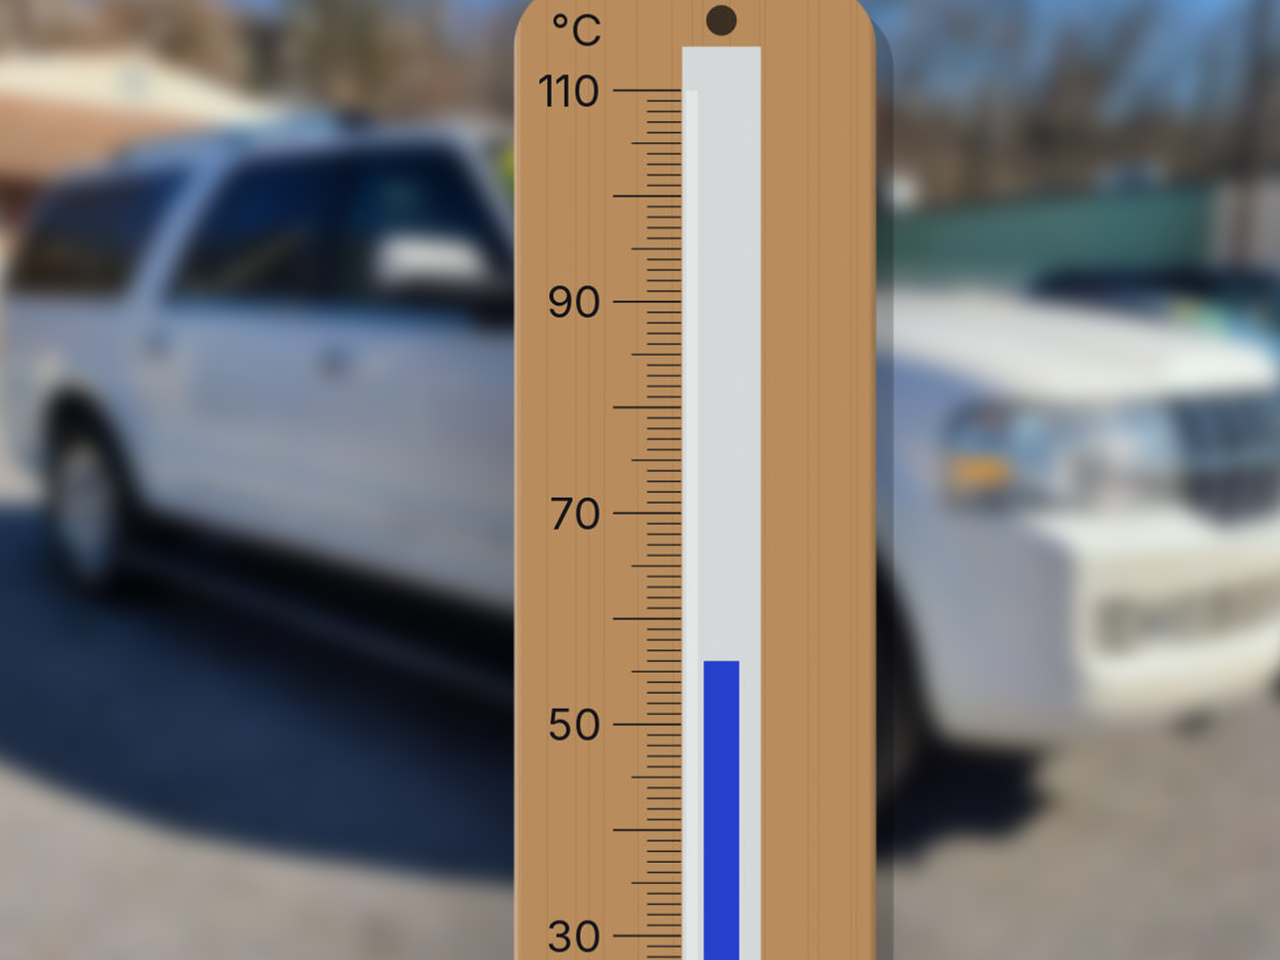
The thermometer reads °C 56
